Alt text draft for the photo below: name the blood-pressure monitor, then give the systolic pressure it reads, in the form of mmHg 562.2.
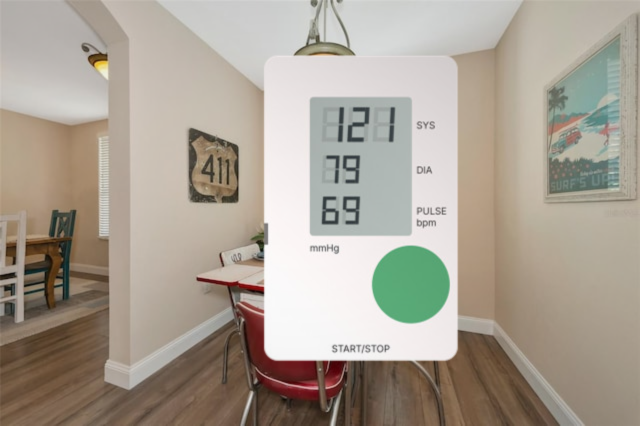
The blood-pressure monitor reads mmHg 121
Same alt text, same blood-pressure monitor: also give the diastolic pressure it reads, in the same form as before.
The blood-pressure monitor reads mmHg 79
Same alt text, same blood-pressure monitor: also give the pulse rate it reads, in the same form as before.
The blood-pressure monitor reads bpm 69
